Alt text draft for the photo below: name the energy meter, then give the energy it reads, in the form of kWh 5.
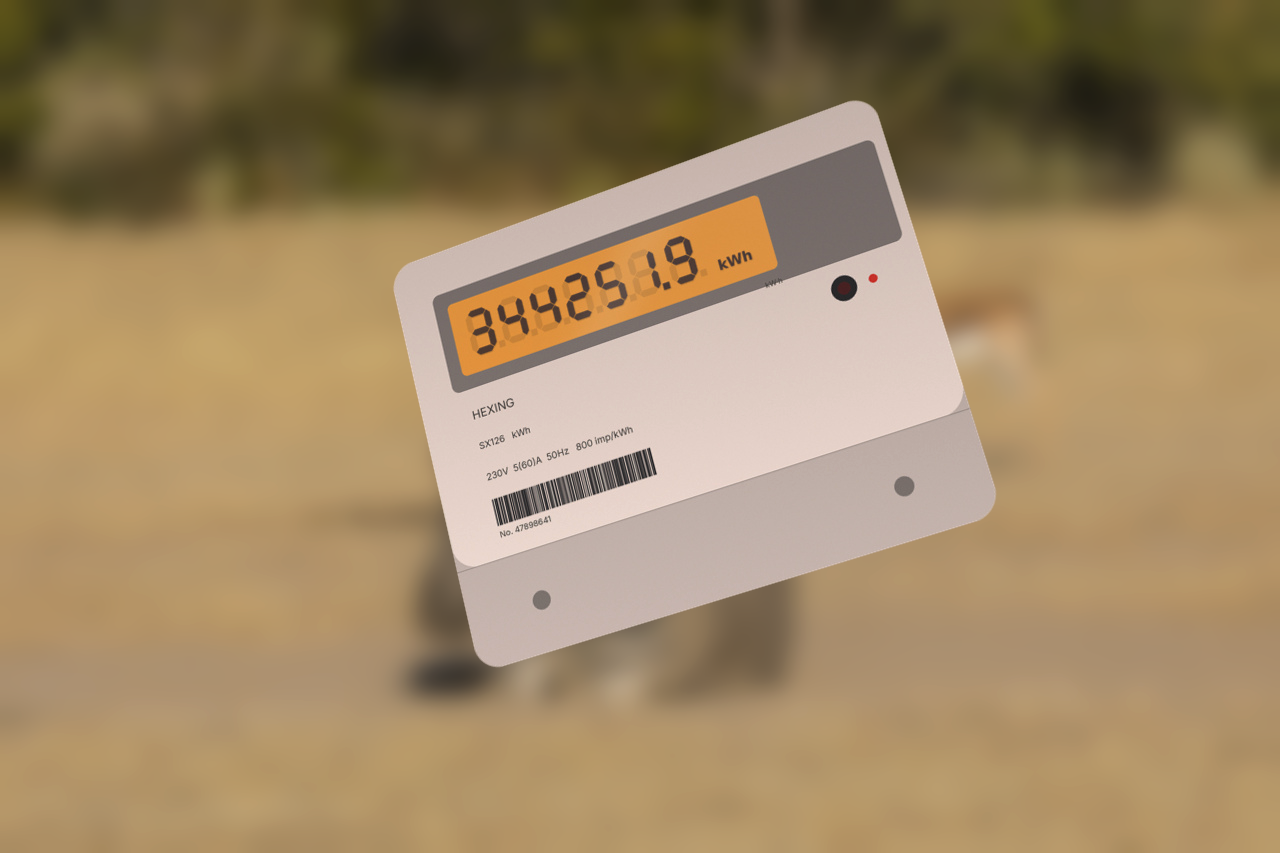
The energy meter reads kWh 344251.9
